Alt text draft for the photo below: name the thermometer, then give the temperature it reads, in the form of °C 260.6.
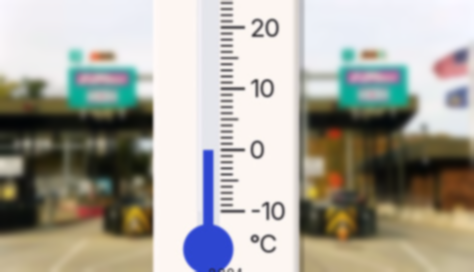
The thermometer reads °C 0
